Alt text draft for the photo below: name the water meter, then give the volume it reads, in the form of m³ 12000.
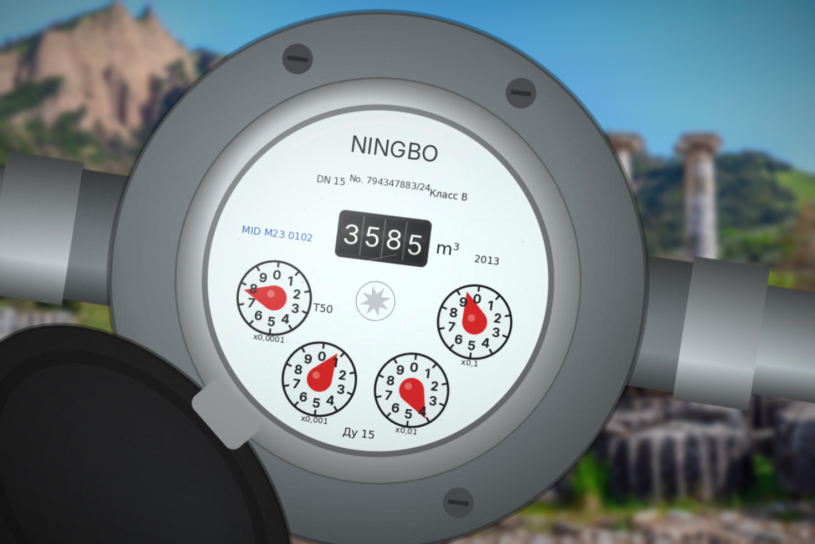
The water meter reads m³ 3584.9407
